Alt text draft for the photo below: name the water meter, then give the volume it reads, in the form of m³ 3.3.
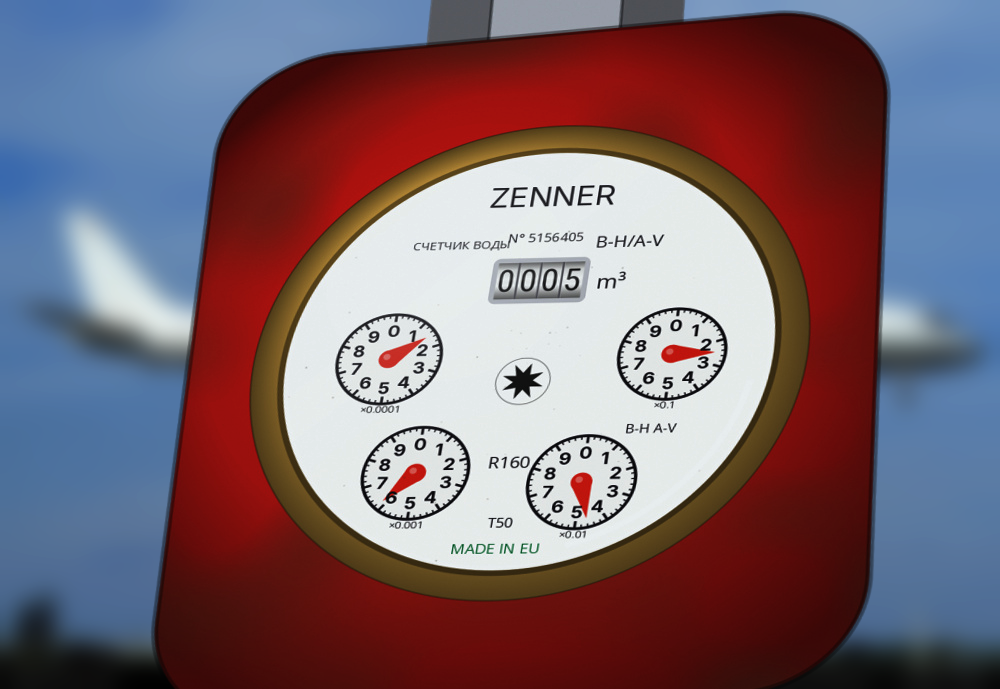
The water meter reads m³ 5.2461
